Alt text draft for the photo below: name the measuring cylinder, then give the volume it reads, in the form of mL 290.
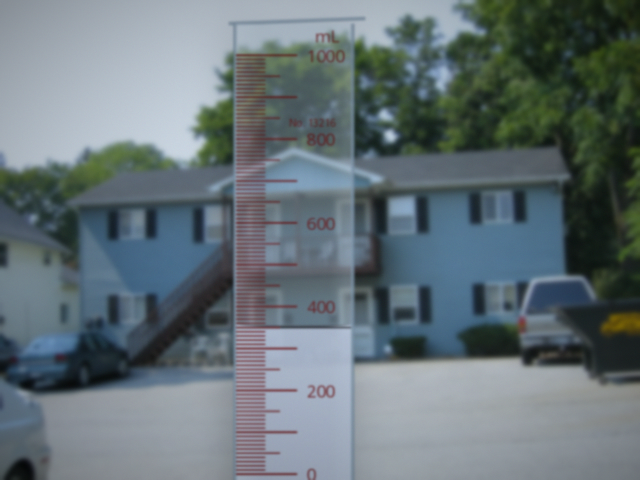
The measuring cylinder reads mL 350
